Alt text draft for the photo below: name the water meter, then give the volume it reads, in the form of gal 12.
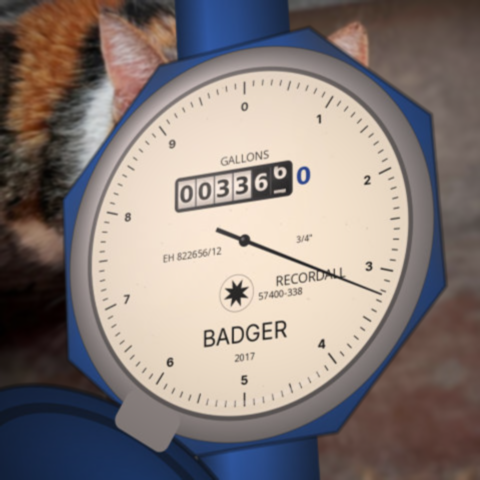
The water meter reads gal 33663.2
